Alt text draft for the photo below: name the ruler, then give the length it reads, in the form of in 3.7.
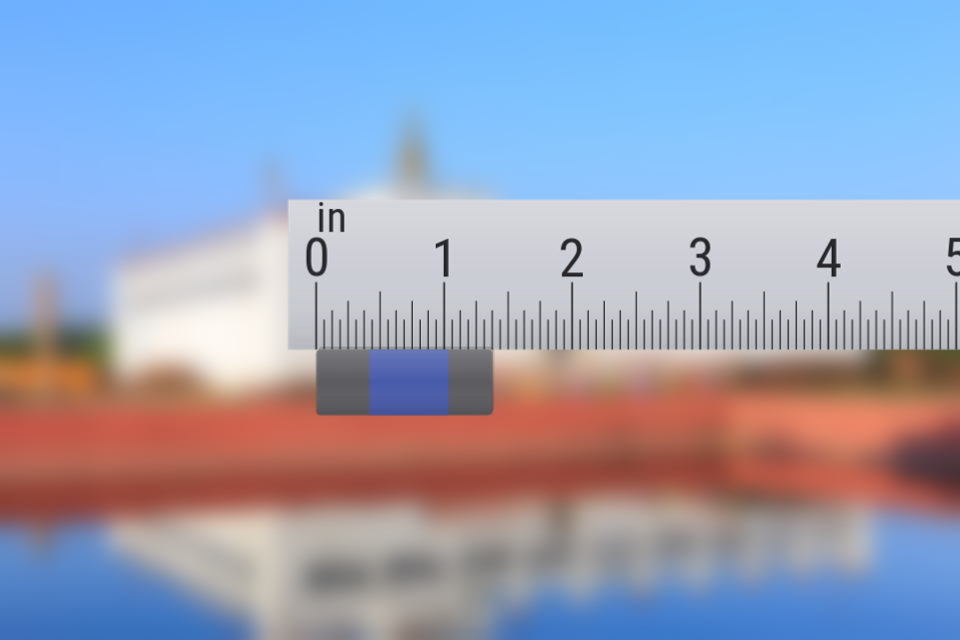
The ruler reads in 1.375
